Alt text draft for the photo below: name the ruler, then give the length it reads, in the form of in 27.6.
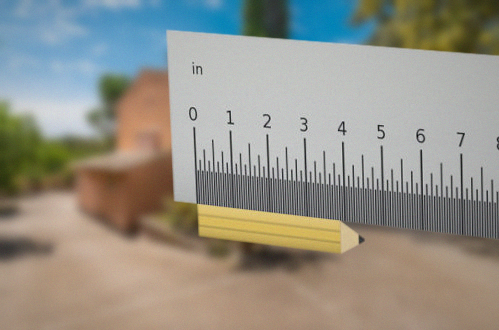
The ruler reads in 4.5
